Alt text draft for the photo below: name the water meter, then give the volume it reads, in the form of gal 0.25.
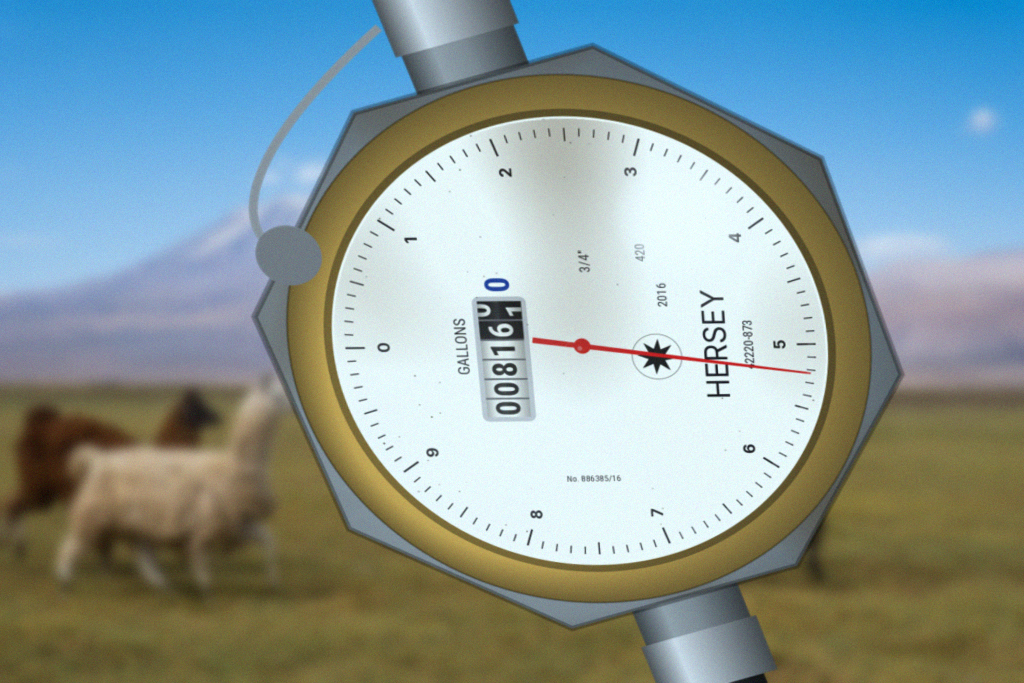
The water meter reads gal 81605.2
